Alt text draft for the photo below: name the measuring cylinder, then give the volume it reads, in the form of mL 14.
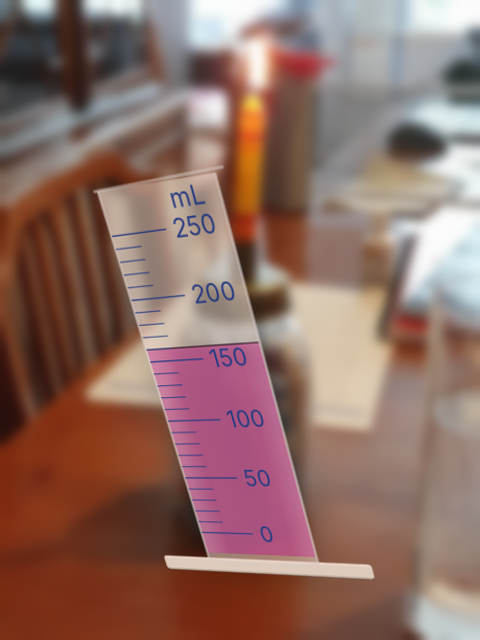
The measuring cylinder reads mL 160
